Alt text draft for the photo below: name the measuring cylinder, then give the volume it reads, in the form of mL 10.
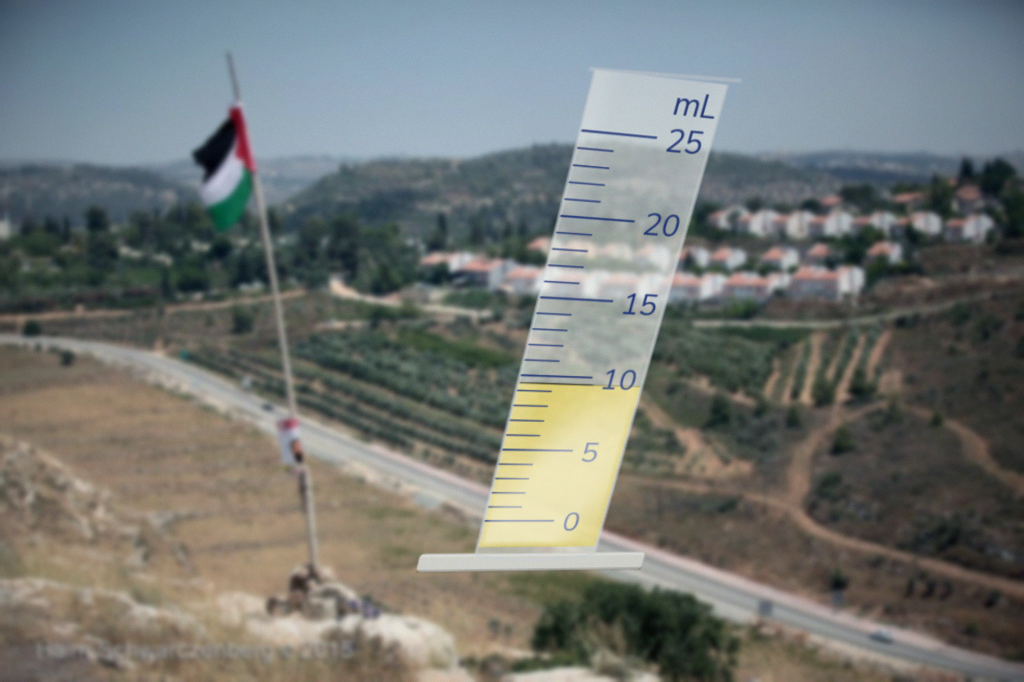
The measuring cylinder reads mL 9.5
